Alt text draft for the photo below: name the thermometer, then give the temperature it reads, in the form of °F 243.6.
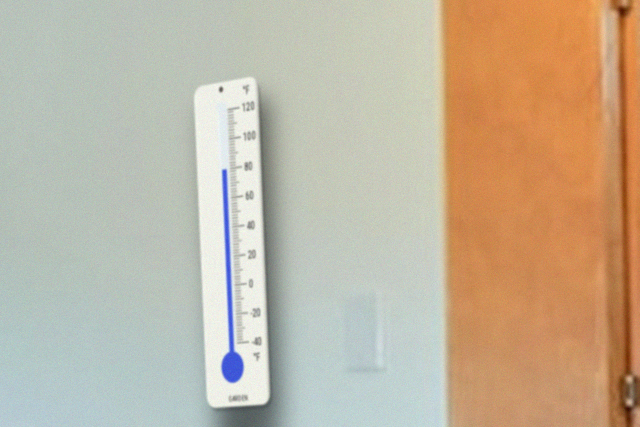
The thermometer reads °F 80
